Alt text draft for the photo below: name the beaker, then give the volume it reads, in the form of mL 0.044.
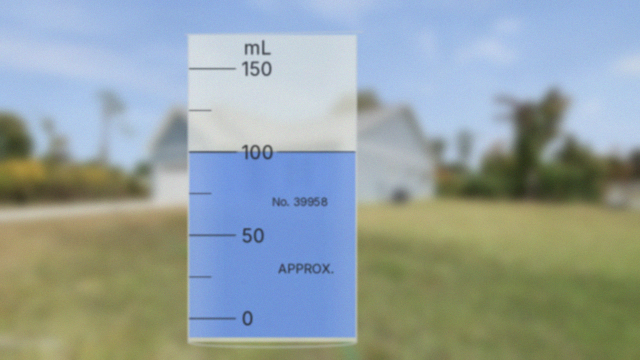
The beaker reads mL 100
